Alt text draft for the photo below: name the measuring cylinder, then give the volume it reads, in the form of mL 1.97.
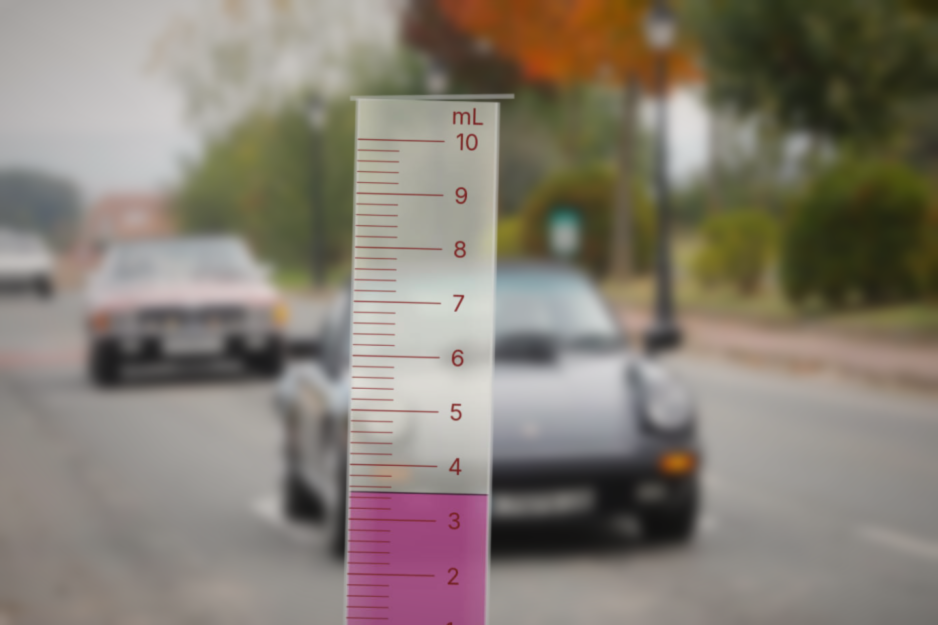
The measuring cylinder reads mL 3.5
